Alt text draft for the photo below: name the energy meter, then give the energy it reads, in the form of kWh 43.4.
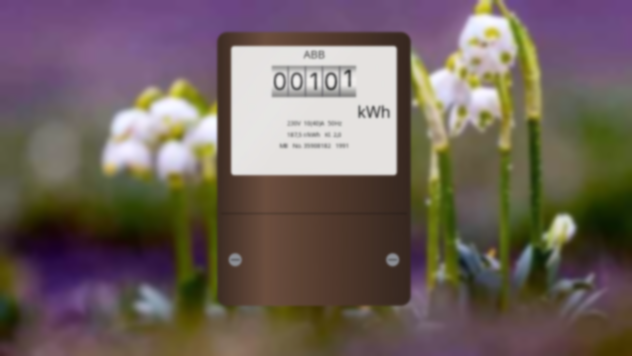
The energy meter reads kWh 101
